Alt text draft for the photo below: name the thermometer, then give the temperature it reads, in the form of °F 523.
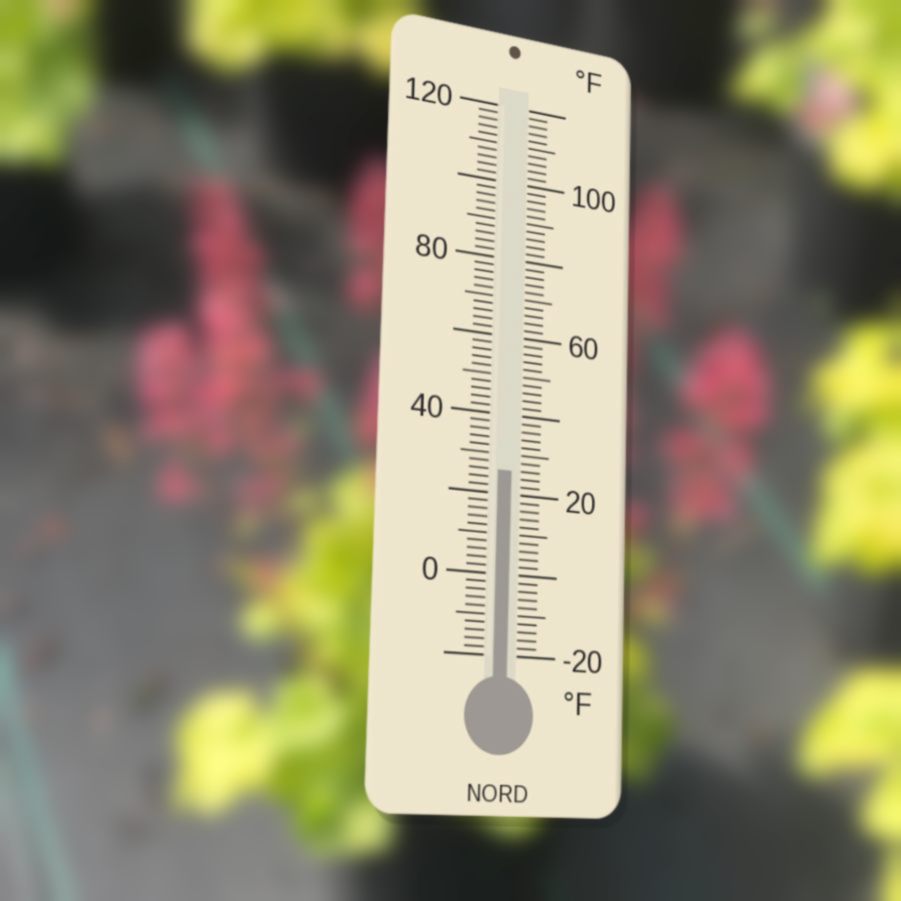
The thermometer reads °F 26
